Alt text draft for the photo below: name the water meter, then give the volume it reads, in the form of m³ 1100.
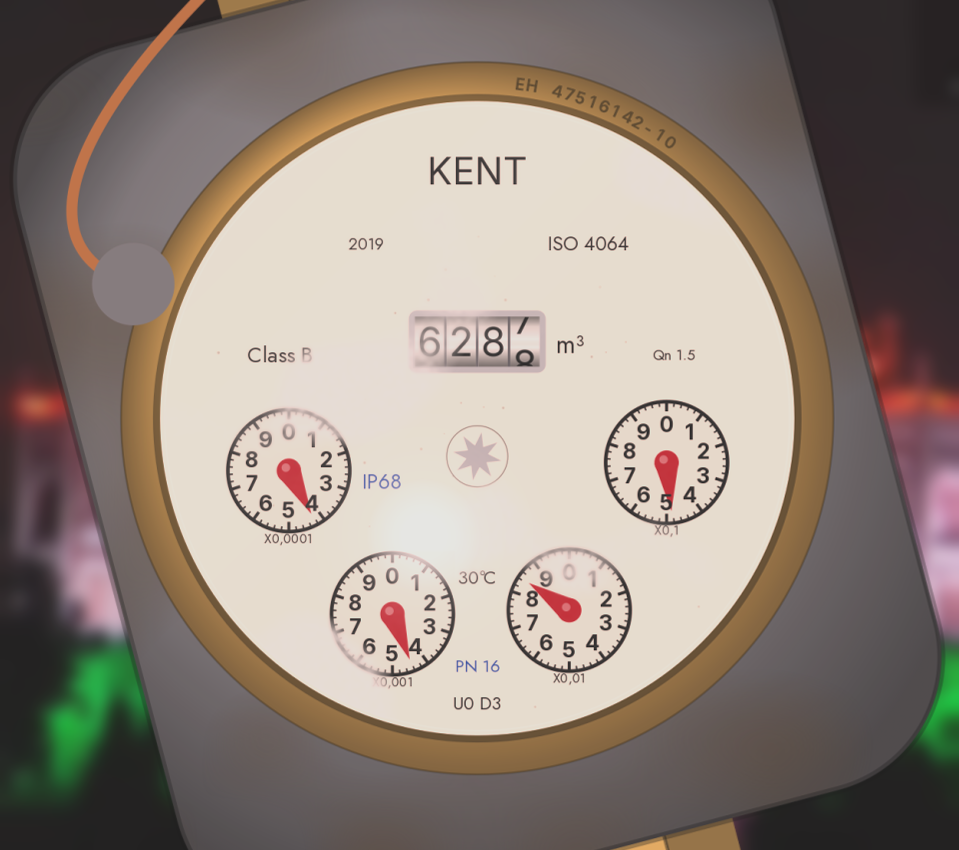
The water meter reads m³ 6287.4844
